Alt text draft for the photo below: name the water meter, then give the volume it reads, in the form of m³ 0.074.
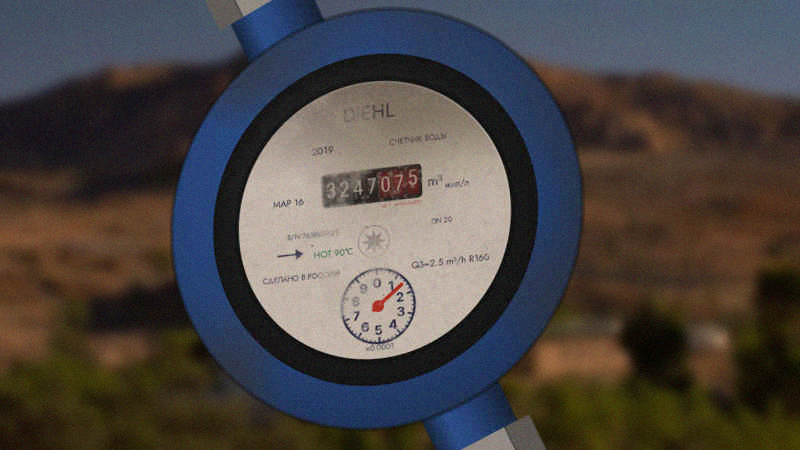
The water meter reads m³ 3247.0751
